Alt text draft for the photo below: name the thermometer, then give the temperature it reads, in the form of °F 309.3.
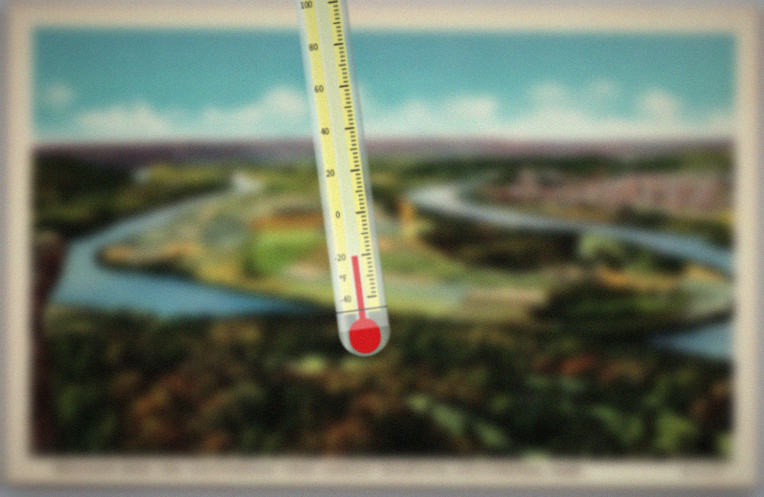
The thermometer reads °F -20
